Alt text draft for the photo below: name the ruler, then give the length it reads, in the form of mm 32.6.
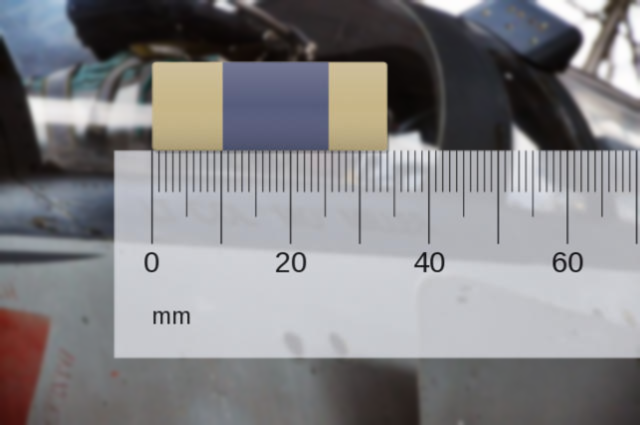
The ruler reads mm 34
